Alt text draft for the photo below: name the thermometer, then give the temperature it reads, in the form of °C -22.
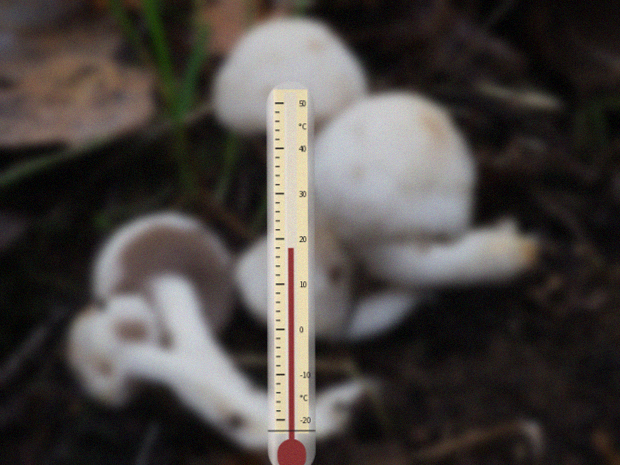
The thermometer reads °C 18
